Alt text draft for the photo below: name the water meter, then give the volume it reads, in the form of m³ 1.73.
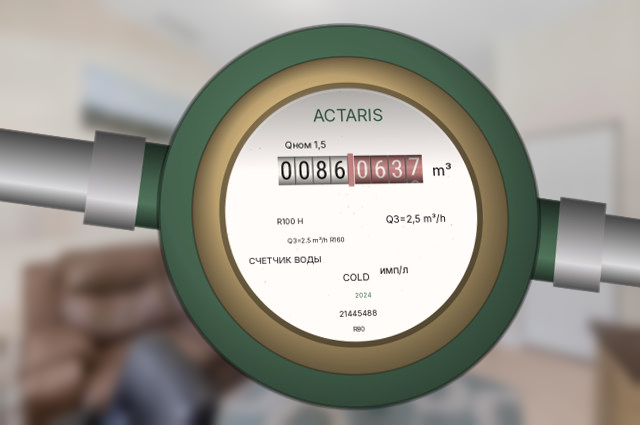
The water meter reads m³ 86.0637
